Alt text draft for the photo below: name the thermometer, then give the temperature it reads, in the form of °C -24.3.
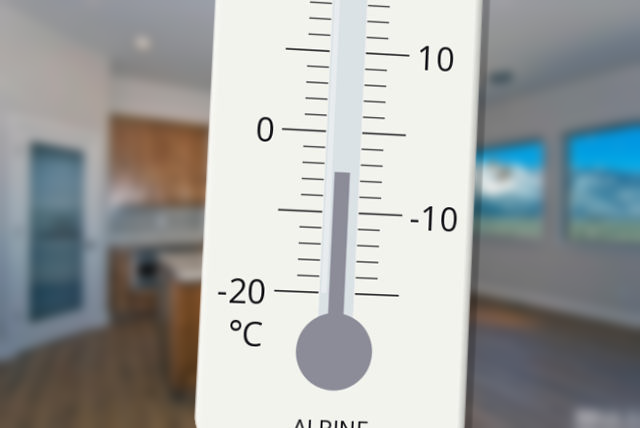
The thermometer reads °C -5
